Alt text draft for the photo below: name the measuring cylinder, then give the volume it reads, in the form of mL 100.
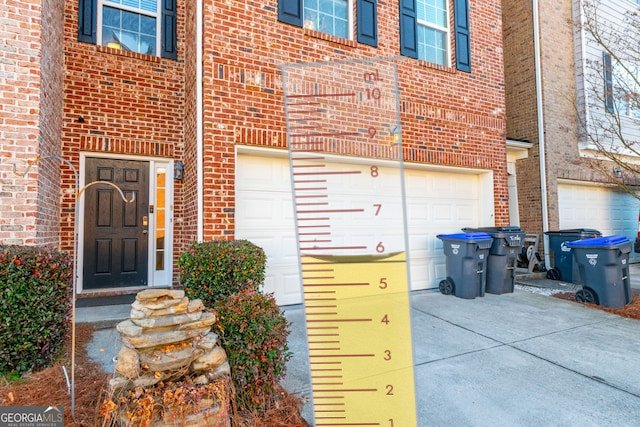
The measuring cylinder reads mL 5.6
